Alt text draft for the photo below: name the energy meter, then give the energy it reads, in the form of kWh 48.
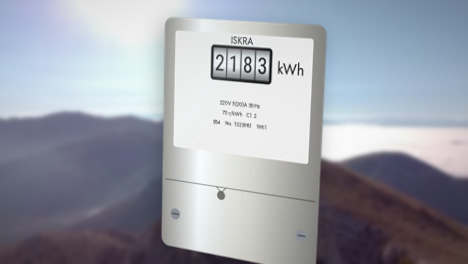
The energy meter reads kWh 2183
